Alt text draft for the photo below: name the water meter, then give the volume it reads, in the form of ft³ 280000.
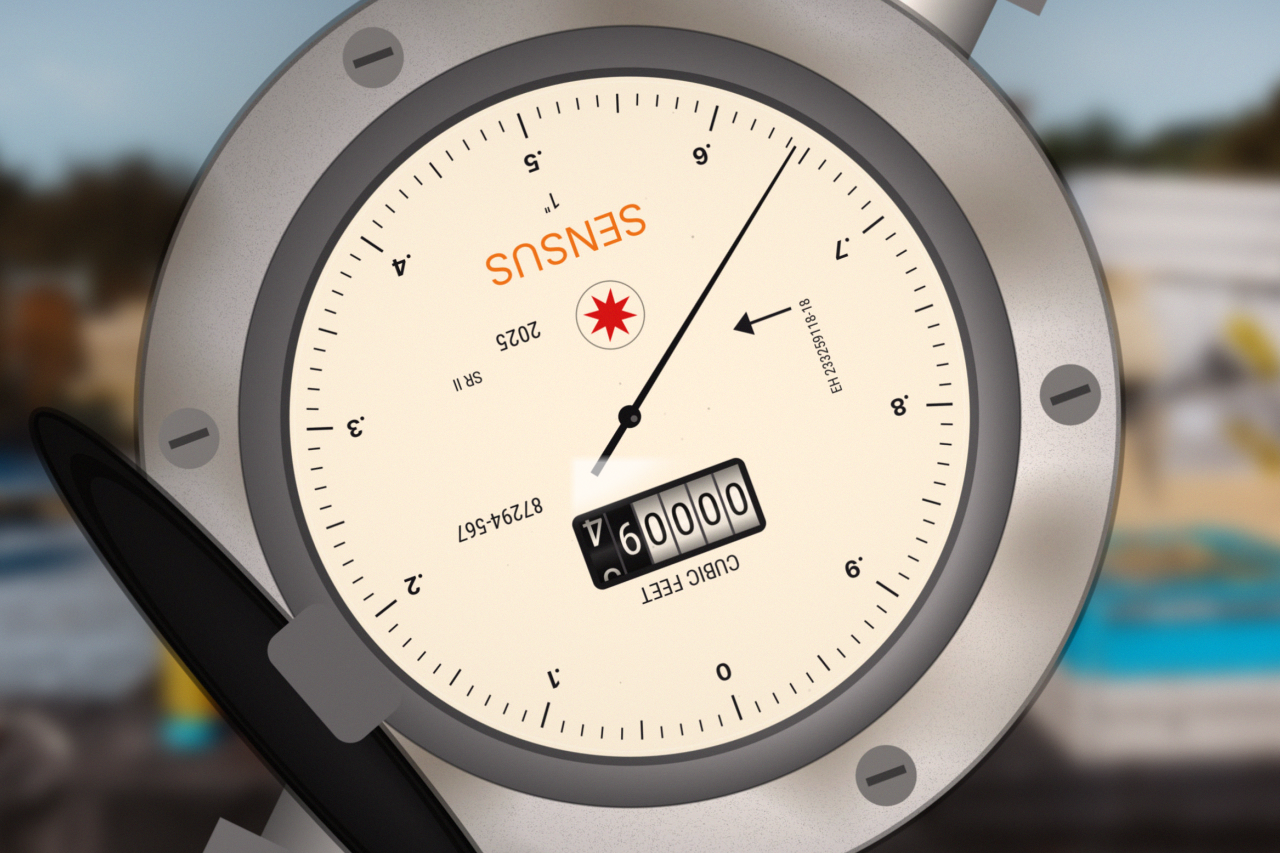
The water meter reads ft³ 93.64
